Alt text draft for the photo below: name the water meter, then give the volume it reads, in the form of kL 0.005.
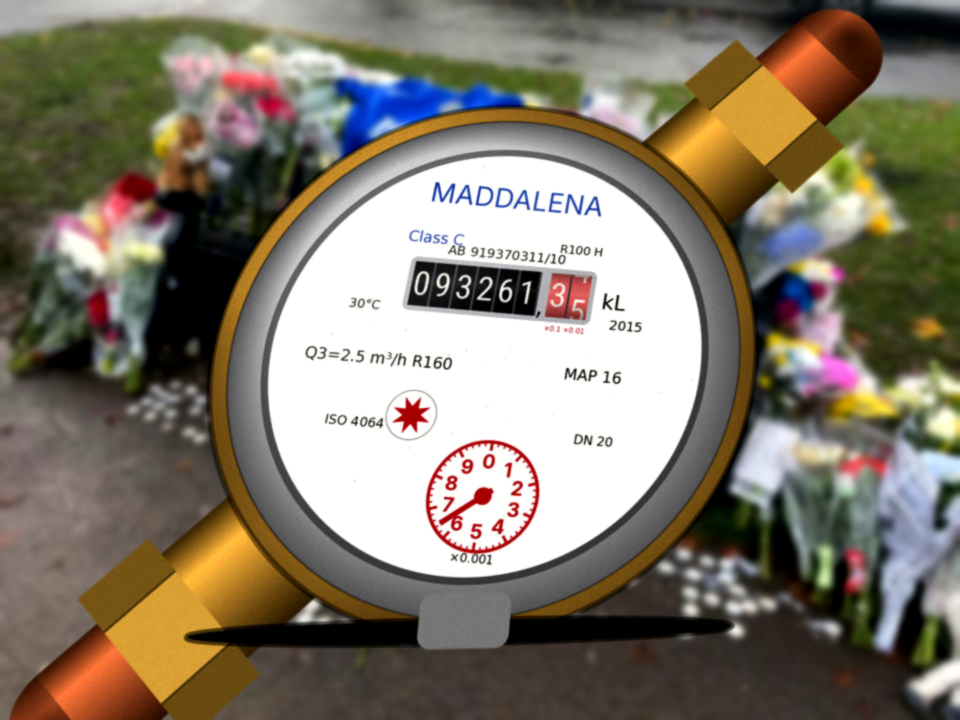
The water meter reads kL 93261.346
